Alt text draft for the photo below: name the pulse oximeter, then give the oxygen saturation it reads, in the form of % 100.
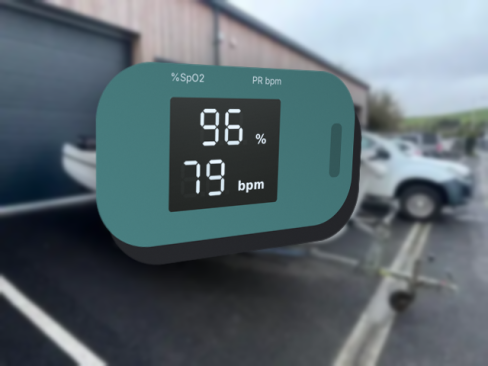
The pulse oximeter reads % 96
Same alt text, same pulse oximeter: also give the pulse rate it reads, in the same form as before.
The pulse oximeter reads bpm 79
